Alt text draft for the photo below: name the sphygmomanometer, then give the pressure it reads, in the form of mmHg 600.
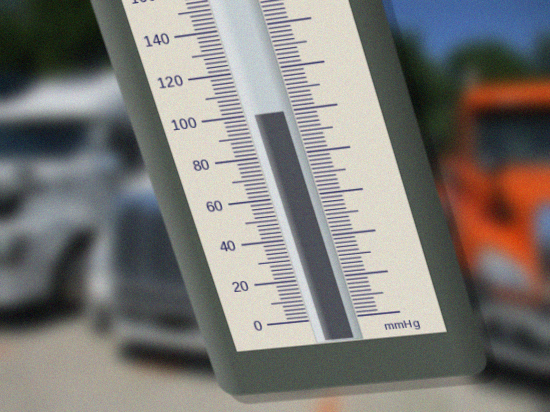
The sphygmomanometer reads mmHg 100
